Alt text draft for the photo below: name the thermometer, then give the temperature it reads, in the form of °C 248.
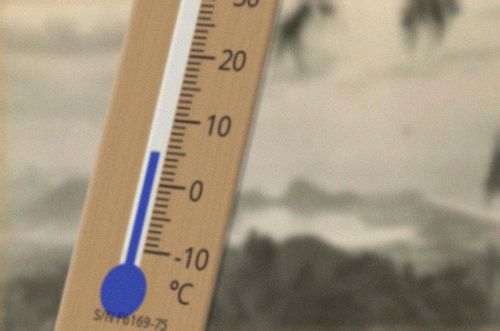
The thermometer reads °C 5
